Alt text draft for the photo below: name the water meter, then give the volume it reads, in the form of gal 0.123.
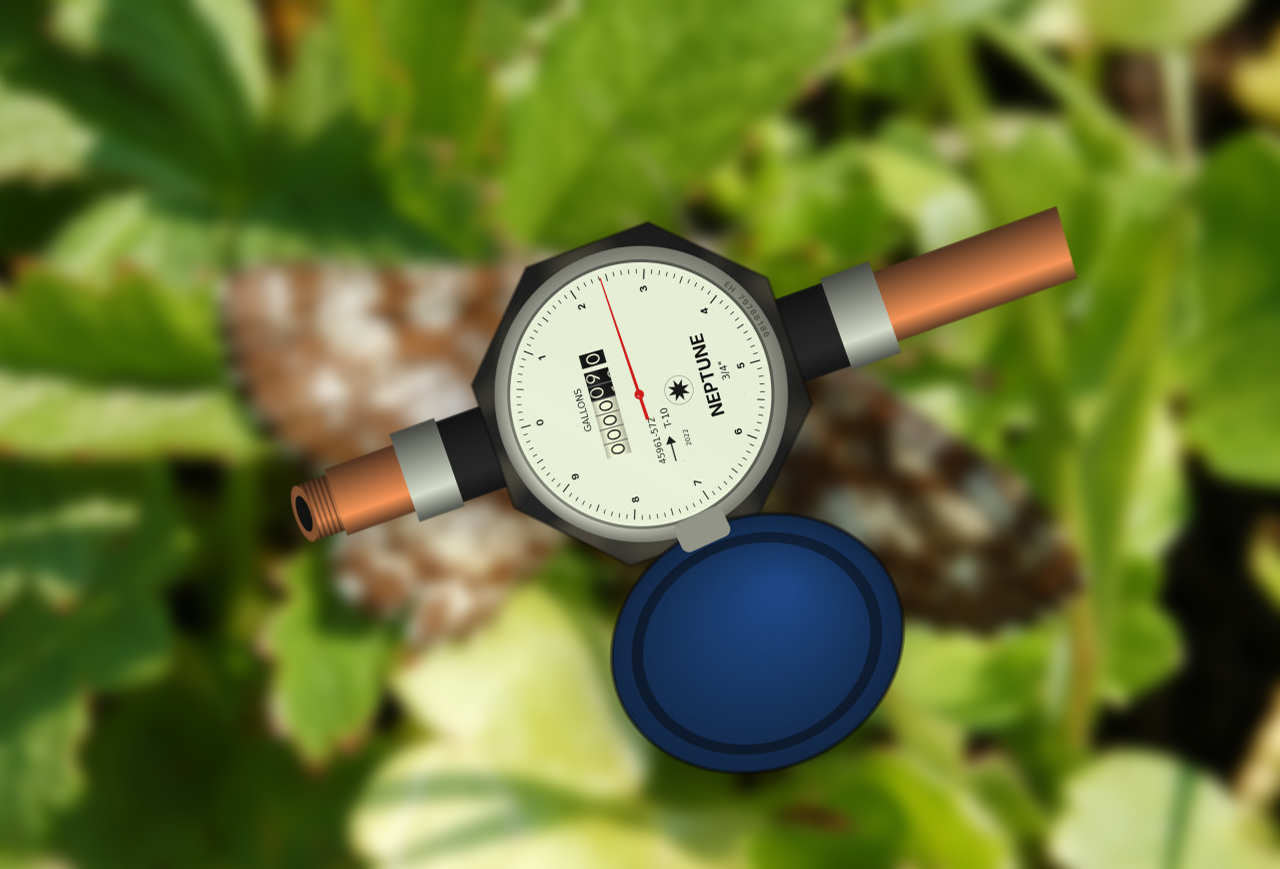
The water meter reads gal 92.4
